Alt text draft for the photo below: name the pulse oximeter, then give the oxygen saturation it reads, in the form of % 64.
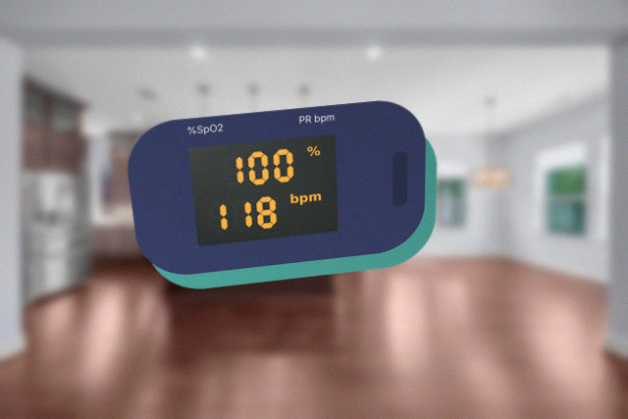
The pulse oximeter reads % 100
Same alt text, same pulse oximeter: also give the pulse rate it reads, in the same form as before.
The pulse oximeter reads bpm 118
